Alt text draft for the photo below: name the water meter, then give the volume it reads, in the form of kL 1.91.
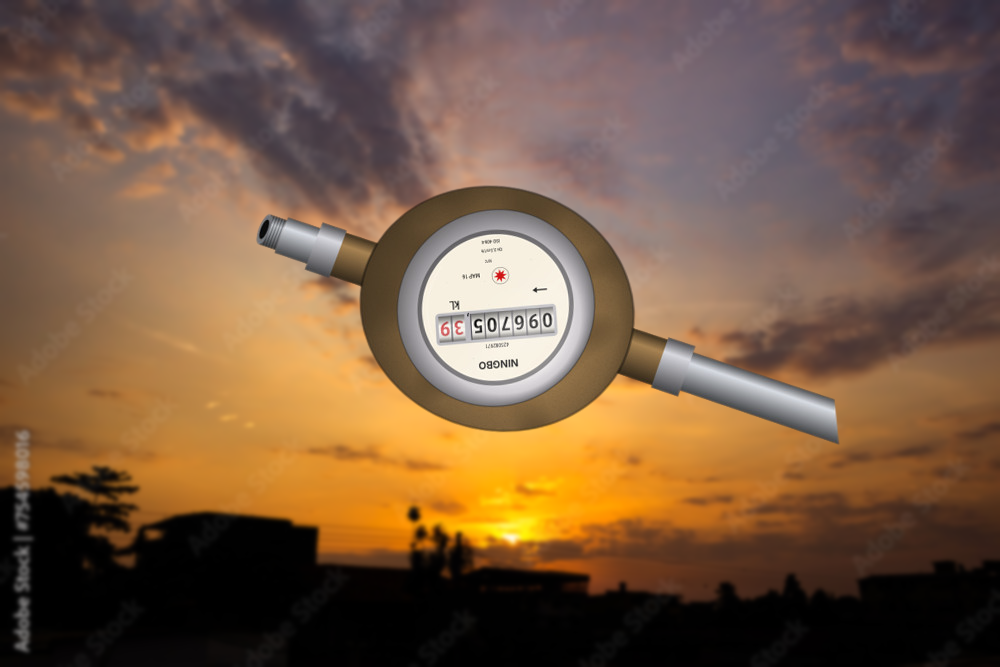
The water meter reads kL 96705.39
